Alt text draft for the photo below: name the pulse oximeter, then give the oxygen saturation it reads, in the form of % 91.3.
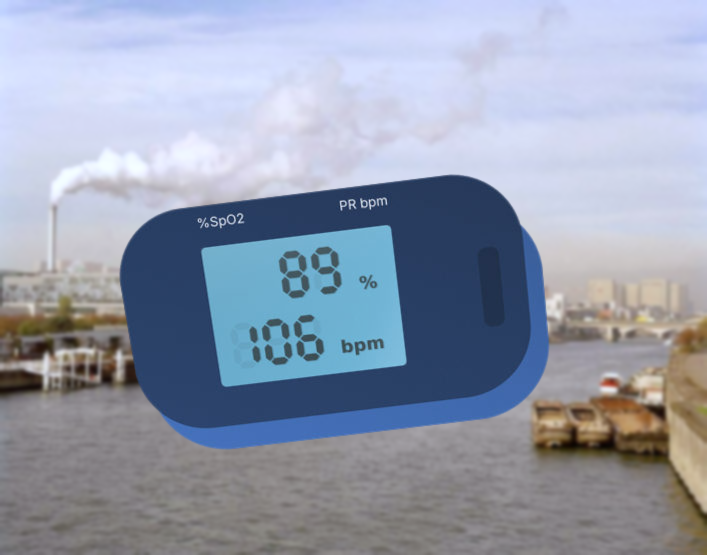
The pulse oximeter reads % 89
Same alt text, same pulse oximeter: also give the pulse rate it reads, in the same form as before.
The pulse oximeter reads bpm 106
